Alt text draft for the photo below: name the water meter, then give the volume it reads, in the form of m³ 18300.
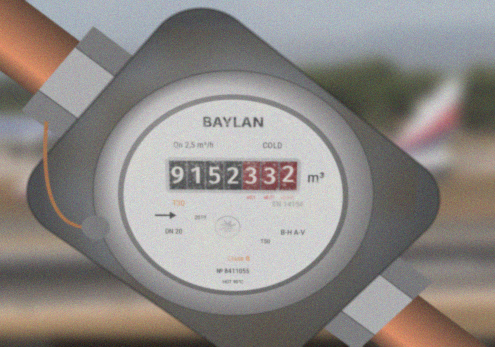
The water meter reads m³ 9152.332
